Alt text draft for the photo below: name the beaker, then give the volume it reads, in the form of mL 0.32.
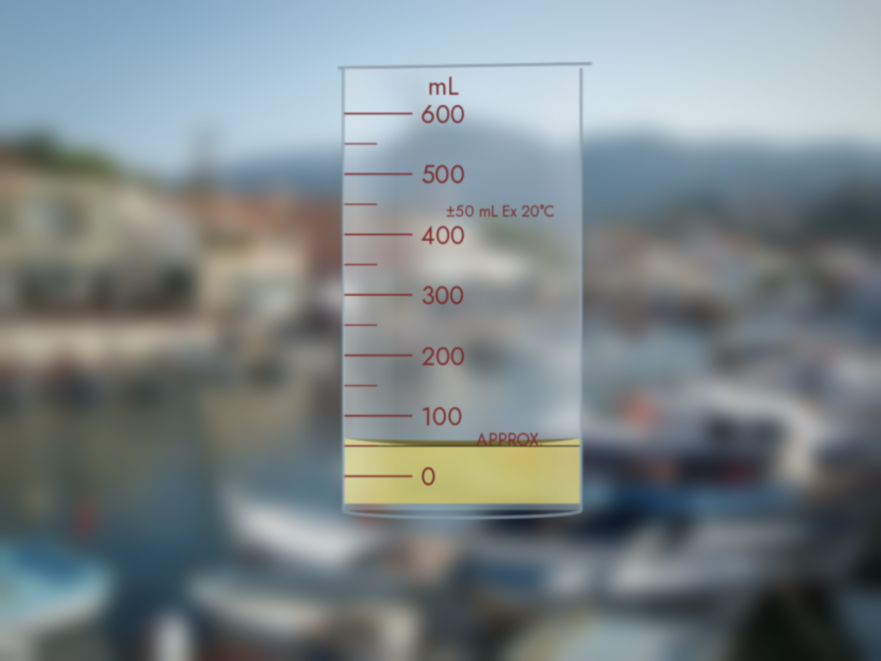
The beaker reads mL 50
